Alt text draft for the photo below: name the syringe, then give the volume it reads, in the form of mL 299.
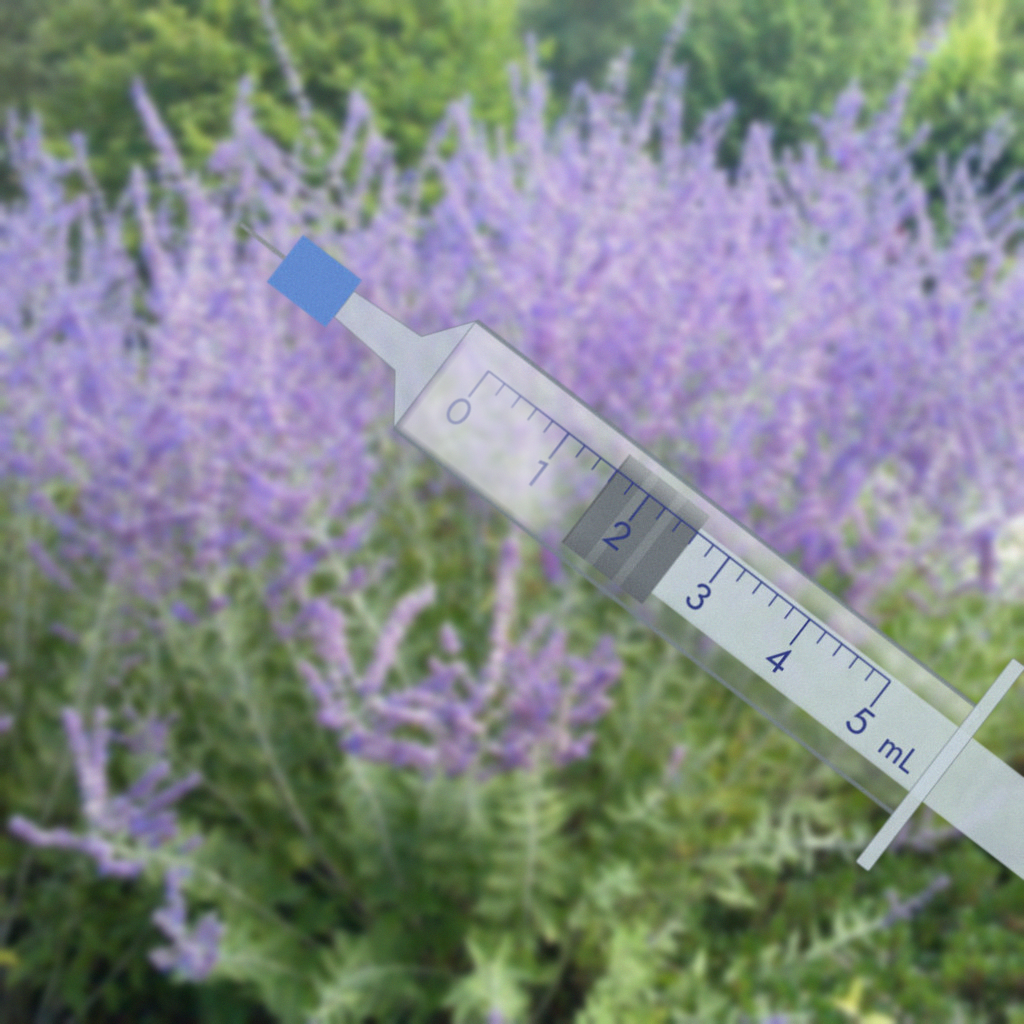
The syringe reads mL 1.6
